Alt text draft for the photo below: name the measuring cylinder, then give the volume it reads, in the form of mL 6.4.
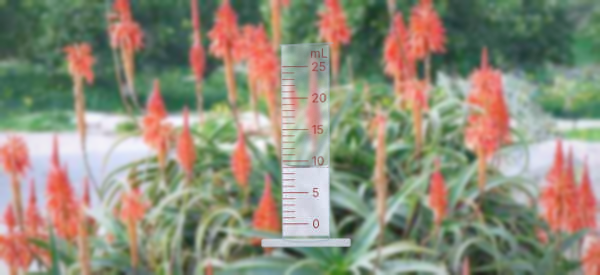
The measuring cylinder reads mL 9
